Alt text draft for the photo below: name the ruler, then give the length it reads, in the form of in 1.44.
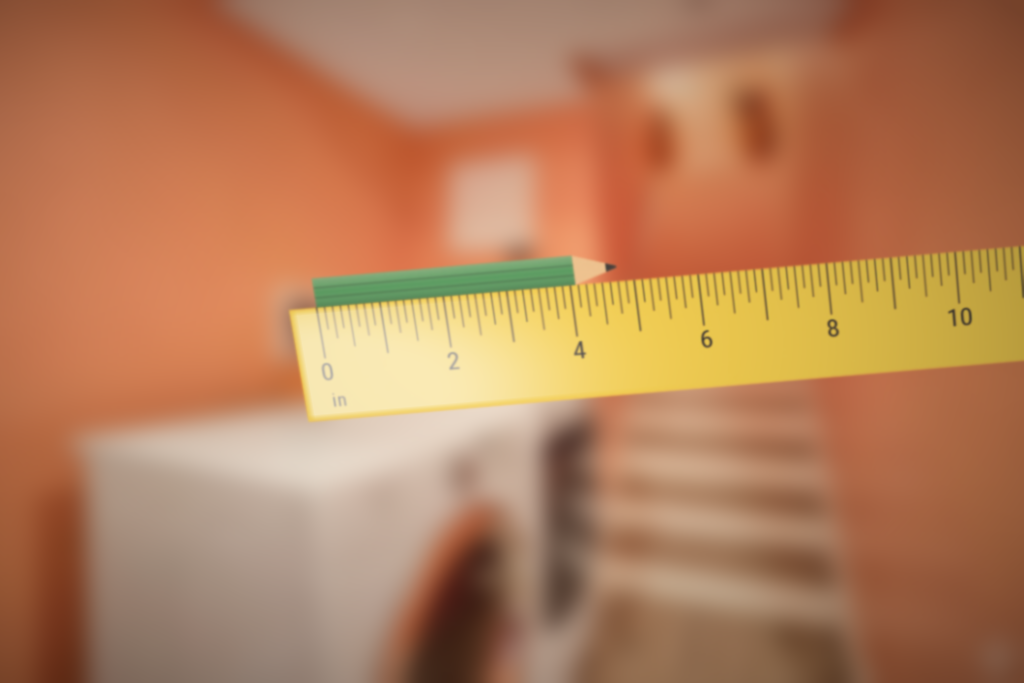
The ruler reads in 4.75
